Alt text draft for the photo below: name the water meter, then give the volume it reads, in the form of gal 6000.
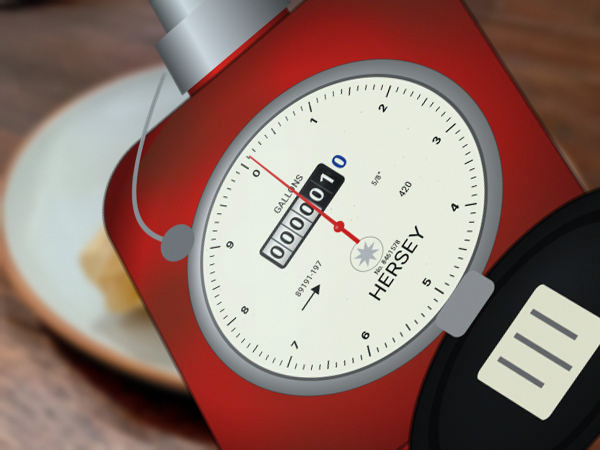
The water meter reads gal 10.1
